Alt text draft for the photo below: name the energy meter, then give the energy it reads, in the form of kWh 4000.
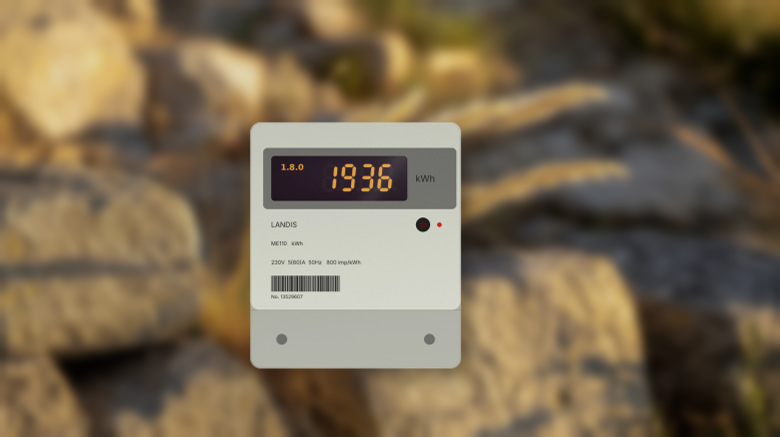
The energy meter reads kWh 1936
